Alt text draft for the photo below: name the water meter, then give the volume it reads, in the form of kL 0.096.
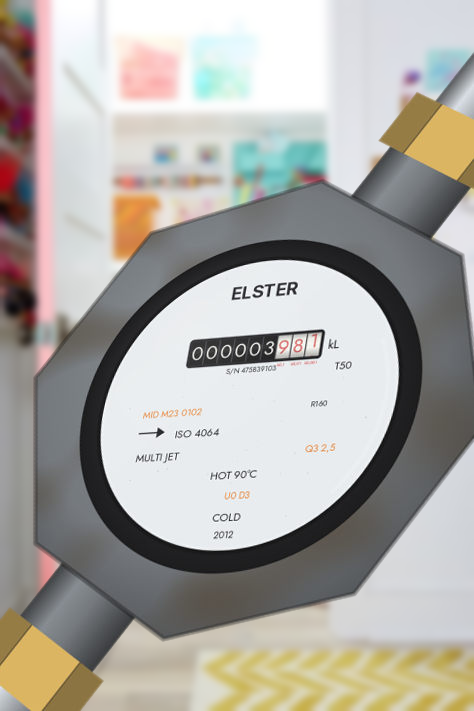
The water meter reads kL 3.981
